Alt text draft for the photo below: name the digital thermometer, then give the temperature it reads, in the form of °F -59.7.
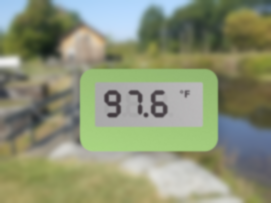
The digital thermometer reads °F 97.6
